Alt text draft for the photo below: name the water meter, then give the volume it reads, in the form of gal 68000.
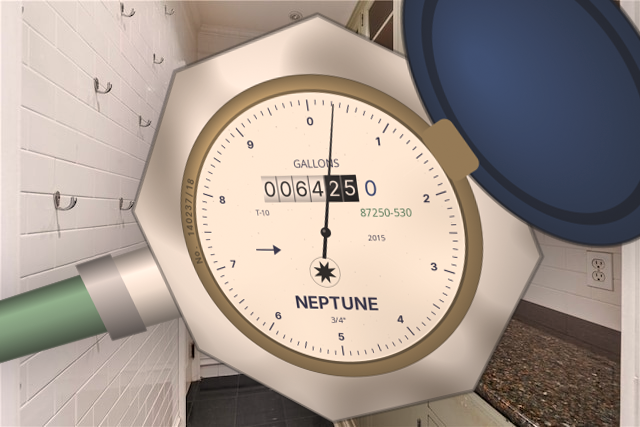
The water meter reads gal 64250.3
